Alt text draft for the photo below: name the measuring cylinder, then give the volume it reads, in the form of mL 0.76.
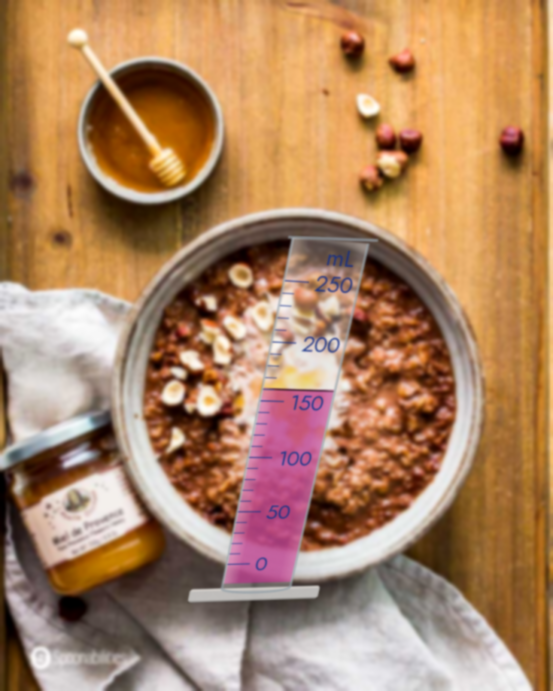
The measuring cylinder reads mL 160
